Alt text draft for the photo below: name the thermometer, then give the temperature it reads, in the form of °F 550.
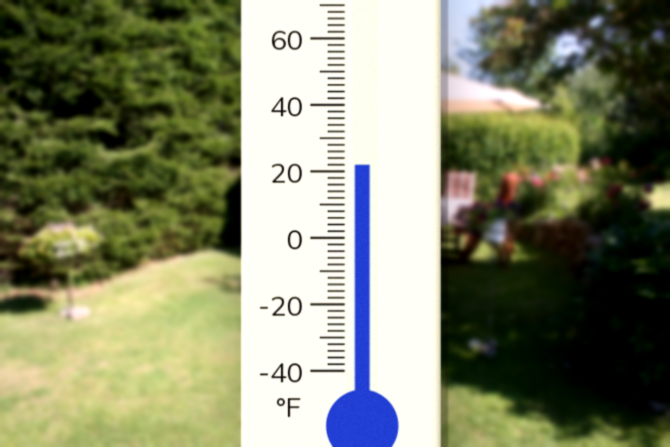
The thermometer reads °F 22
